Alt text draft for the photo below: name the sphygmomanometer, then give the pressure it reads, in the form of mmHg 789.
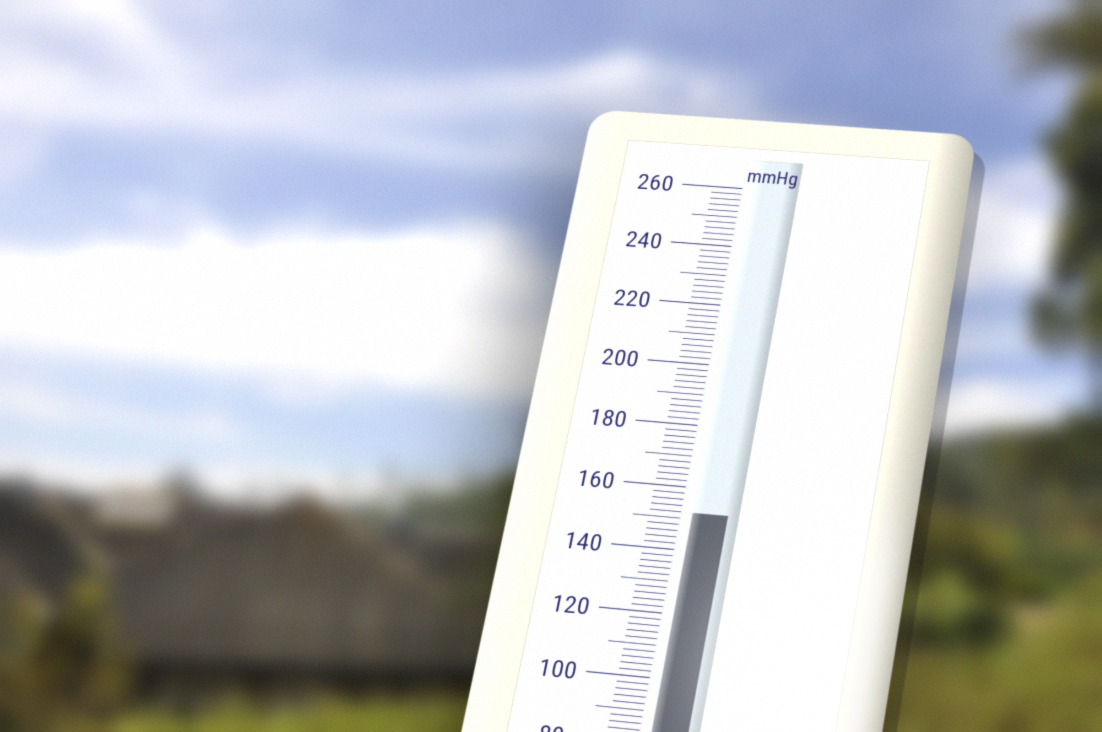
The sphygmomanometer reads mmHg 152
